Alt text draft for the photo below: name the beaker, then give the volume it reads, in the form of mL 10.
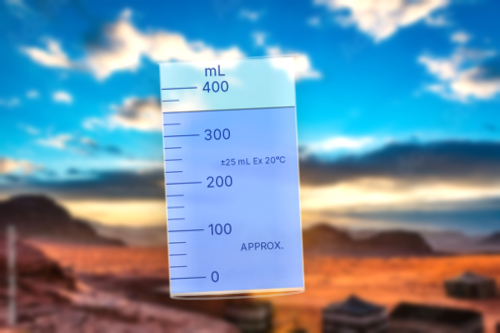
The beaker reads mL 350
